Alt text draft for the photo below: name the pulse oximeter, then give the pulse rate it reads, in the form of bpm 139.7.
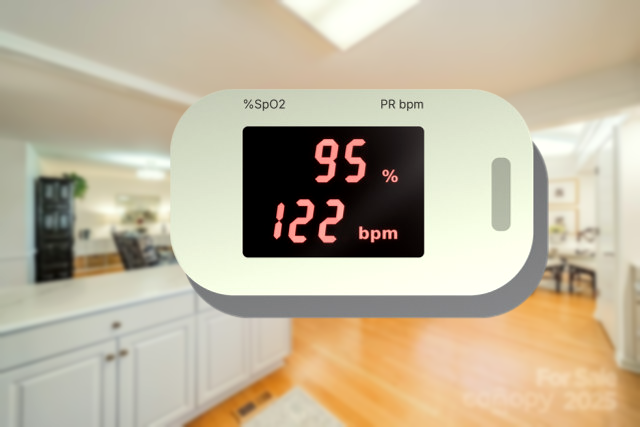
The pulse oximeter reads bpm 122
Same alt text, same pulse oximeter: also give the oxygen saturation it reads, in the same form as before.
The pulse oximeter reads % 95
